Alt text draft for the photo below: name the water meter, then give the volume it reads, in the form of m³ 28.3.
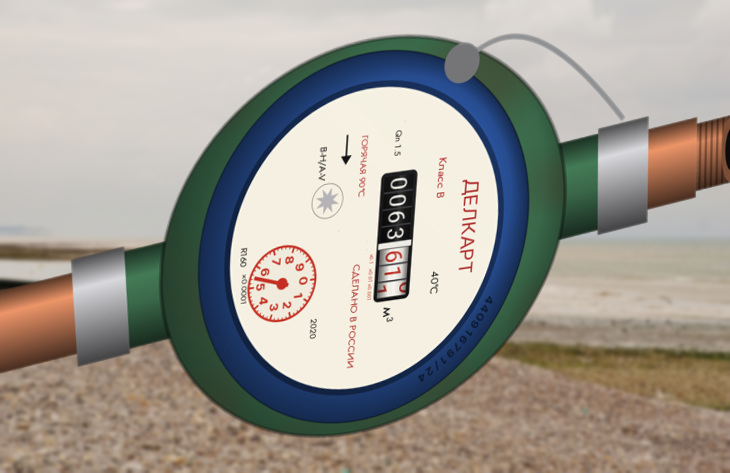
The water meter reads m³ 63.6105
